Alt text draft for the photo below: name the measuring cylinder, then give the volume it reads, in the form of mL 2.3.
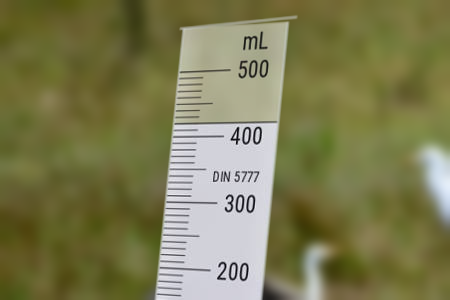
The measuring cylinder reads mL 420
